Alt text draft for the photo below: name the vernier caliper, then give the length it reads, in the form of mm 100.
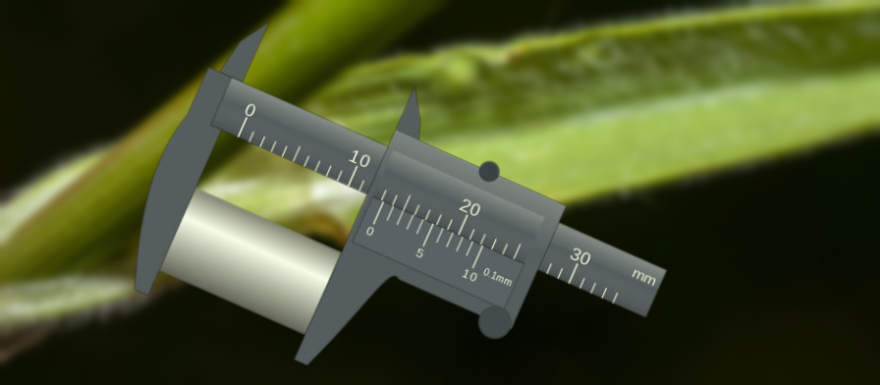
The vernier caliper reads mm 13.2
